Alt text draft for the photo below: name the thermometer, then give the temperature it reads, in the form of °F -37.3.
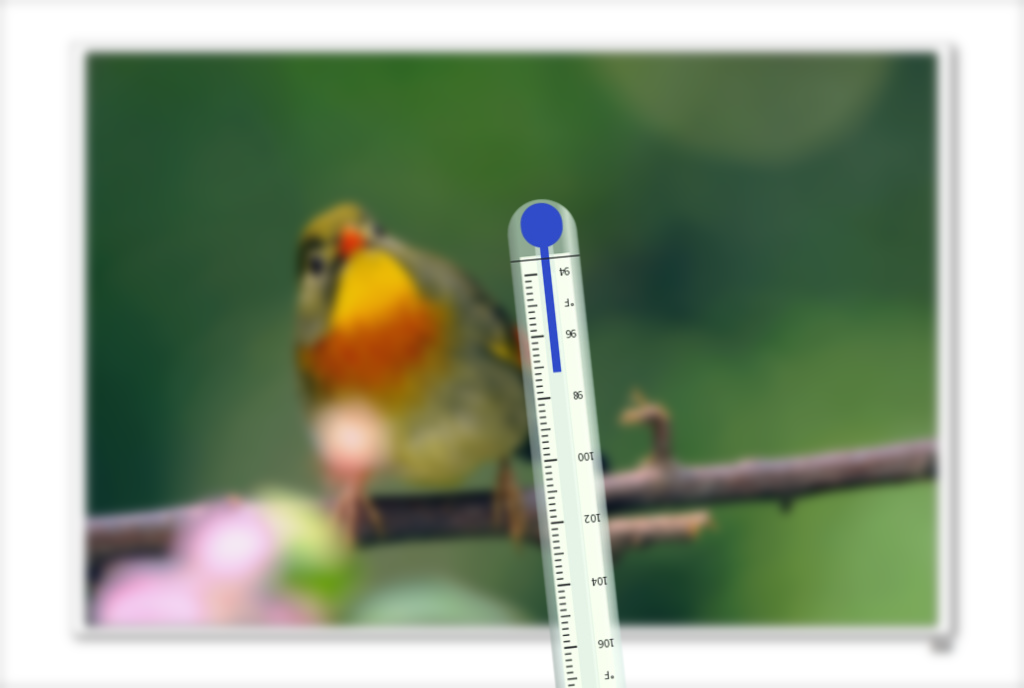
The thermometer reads °F 97.2
